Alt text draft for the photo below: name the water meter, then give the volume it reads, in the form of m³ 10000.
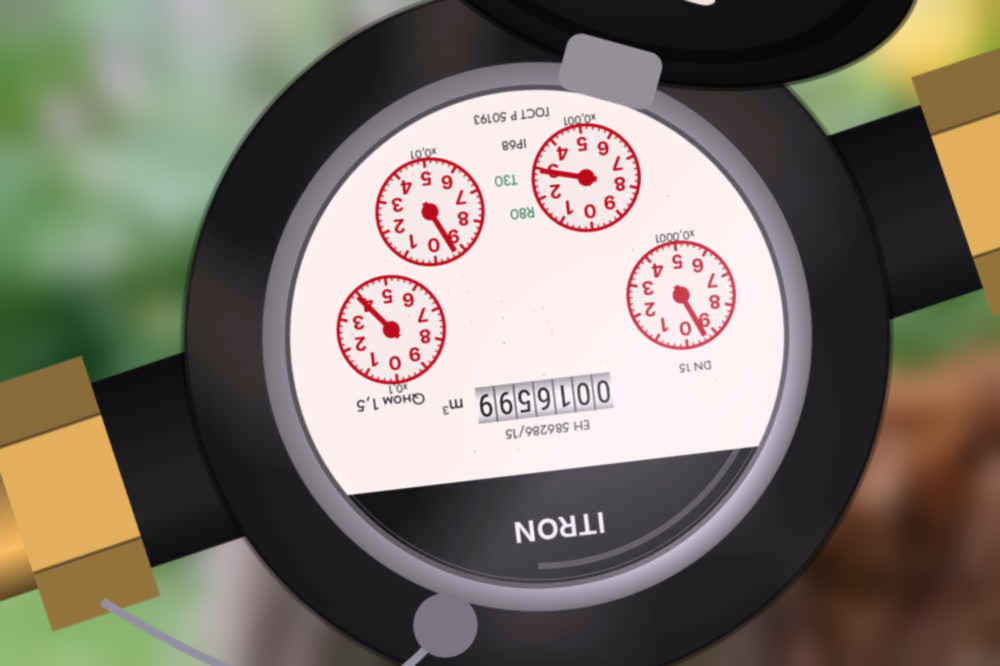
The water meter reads m³ 16599.3929
